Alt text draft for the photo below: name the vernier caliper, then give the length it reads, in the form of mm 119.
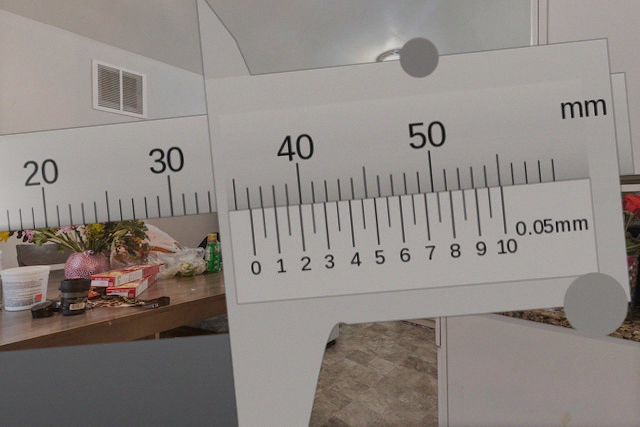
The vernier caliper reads mm 36.1
